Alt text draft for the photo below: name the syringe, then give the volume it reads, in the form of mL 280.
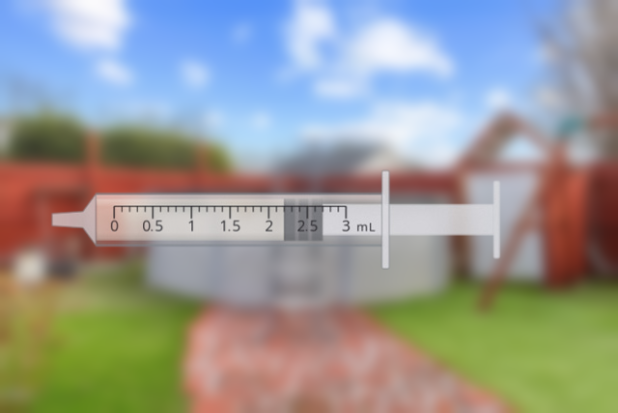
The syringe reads mL 2.2
